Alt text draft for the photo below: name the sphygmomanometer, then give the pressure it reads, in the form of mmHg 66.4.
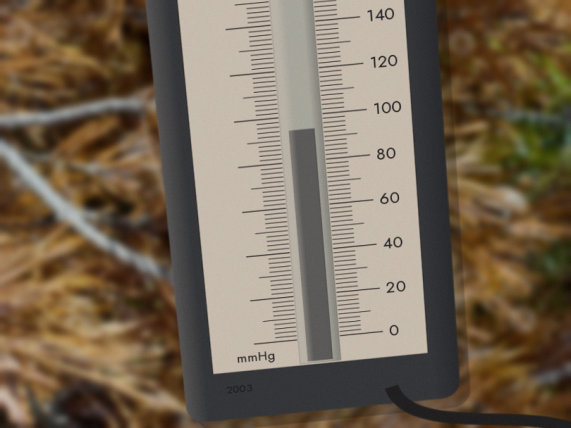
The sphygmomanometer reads mmHg 94
